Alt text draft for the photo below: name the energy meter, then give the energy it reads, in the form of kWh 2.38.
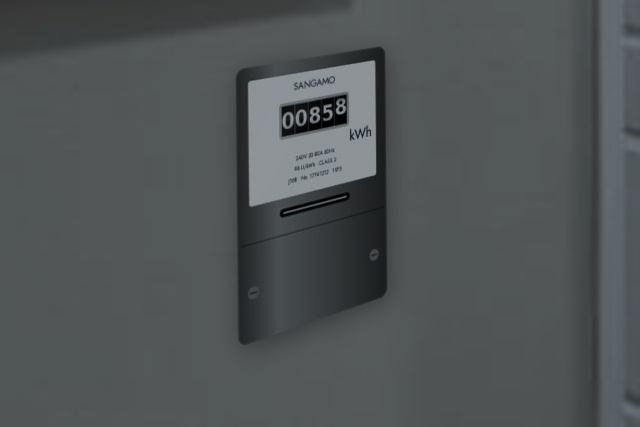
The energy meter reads kWh 858
